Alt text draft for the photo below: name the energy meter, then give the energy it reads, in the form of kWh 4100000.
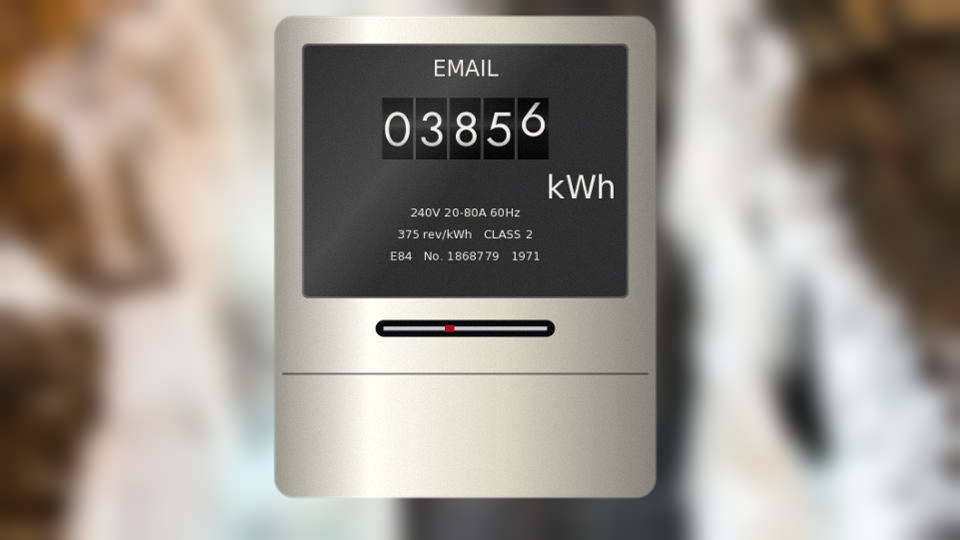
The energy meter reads kWh 3856
